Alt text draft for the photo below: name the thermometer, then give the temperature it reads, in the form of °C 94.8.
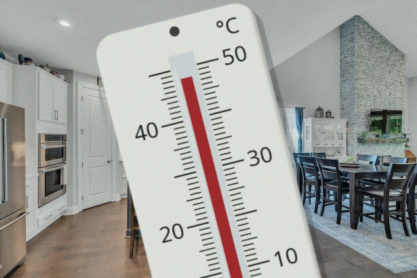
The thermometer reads °C 48
